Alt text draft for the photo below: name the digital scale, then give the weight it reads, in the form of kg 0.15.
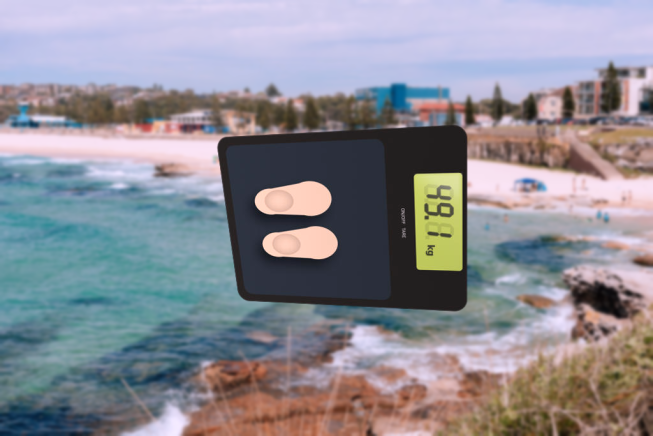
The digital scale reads kg 49.1
